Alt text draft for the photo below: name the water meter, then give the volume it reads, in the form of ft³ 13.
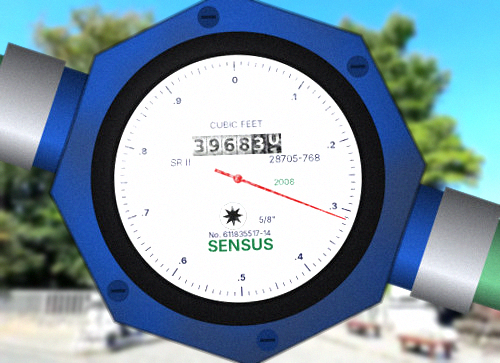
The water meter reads ft³ 396830.31
